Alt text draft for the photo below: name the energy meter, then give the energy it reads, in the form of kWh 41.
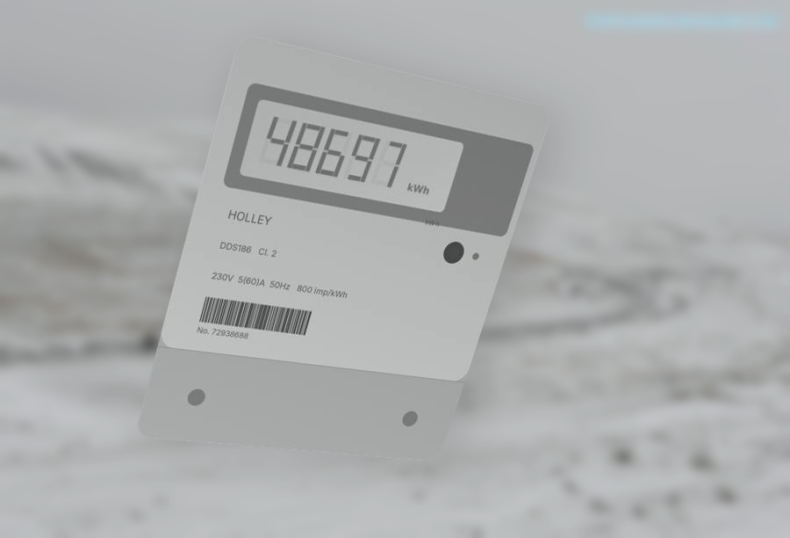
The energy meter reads kWh 48697
